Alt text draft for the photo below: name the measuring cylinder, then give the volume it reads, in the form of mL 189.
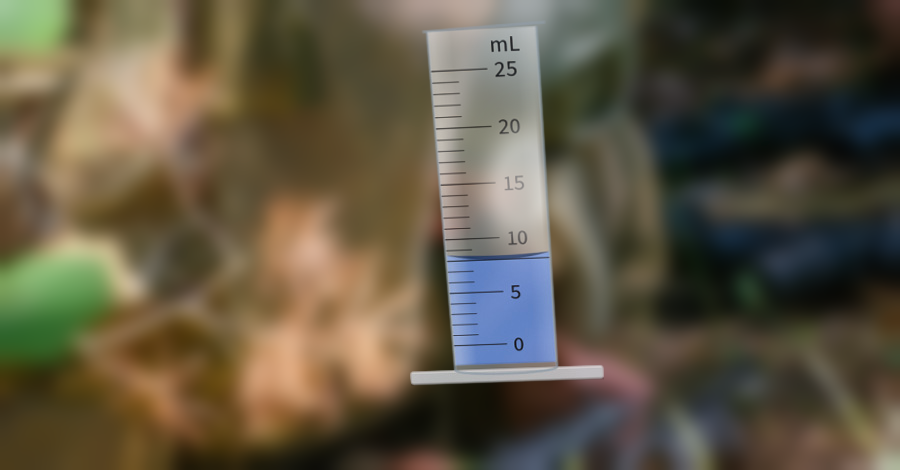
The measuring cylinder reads mL 8
